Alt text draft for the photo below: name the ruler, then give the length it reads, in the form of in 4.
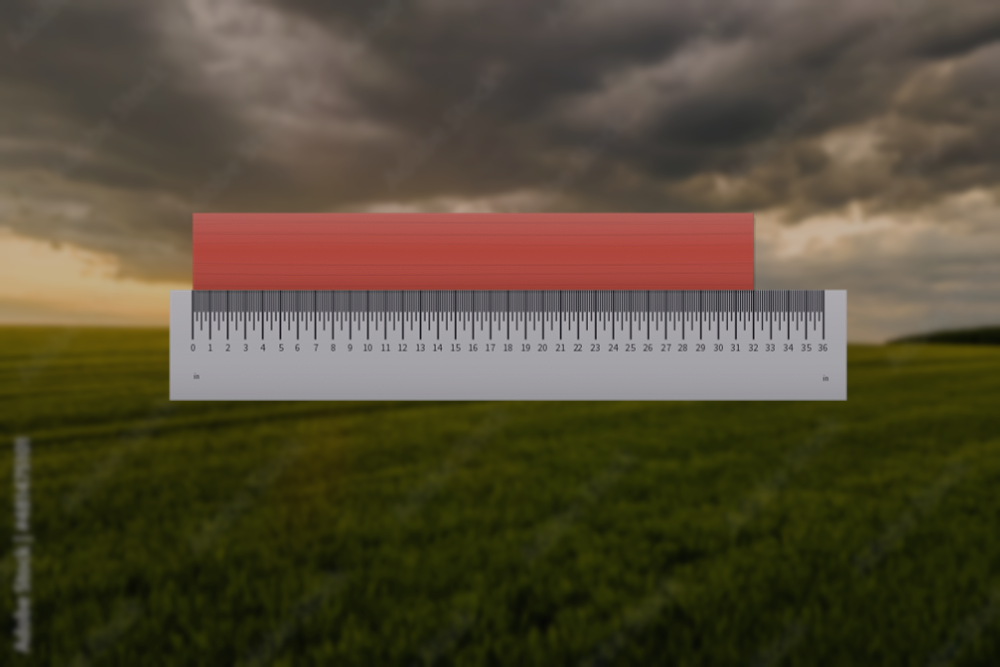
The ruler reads in 32
